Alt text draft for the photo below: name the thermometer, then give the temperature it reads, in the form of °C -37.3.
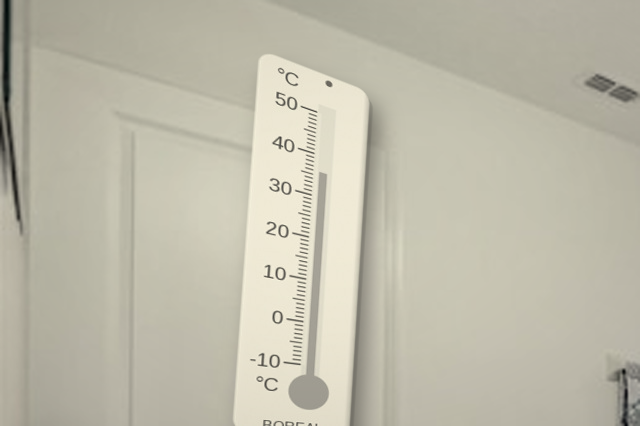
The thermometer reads °C 36
